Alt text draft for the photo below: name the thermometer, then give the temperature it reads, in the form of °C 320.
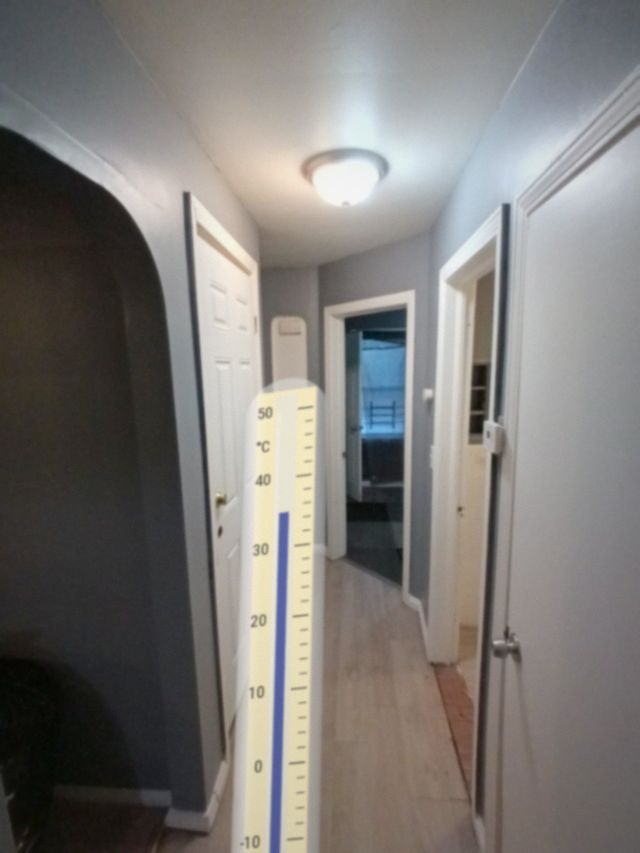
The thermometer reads °C 35
